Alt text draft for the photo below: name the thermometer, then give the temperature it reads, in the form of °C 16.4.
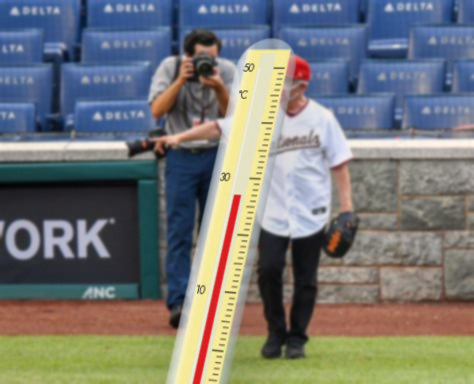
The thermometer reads °C 27
